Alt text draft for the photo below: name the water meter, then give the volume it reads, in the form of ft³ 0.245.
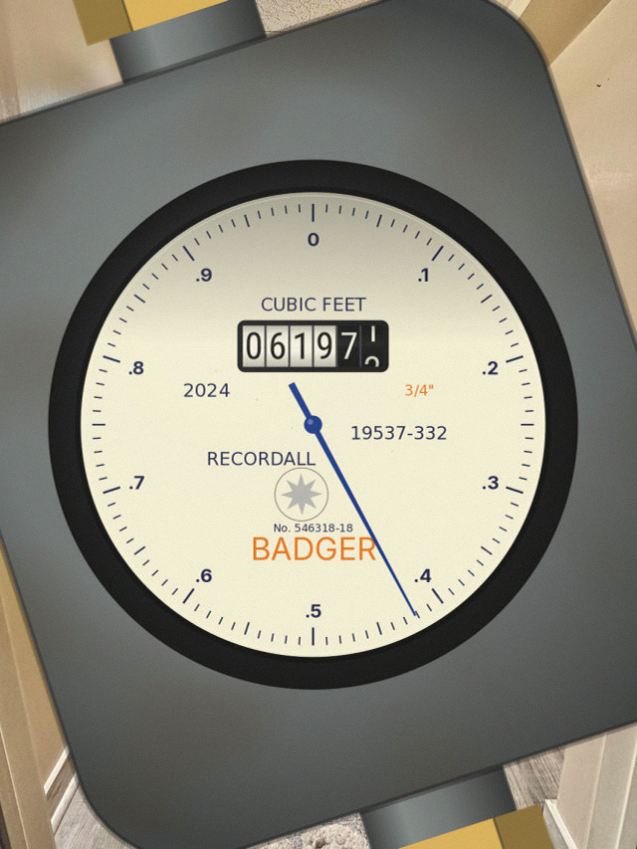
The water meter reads ft³ 61971.42
